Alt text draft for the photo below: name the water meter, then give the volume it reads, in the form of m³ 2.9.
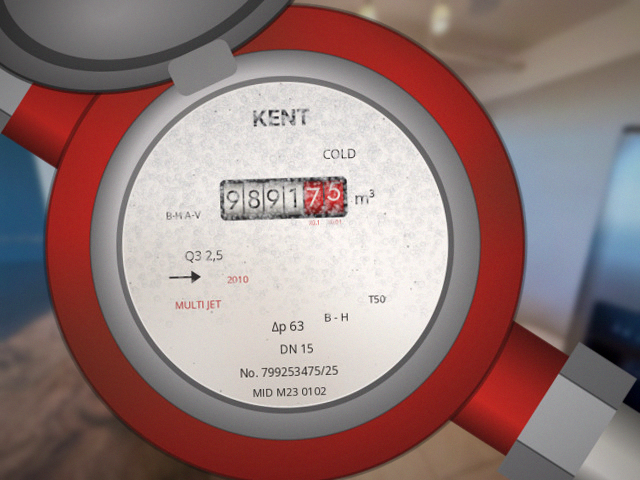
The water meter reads m³ 9891.75
